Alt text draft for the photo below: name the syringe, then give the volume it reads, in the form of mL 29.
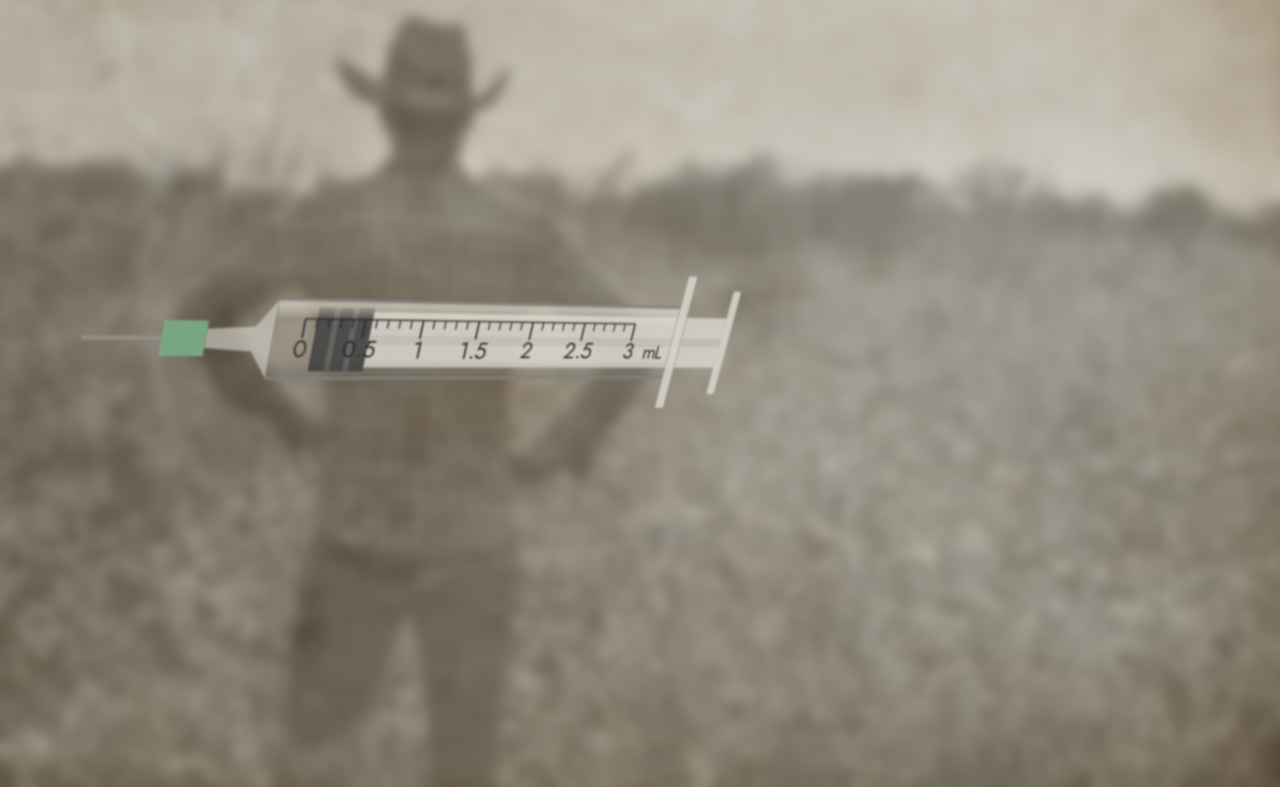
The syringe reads mL 0.1
